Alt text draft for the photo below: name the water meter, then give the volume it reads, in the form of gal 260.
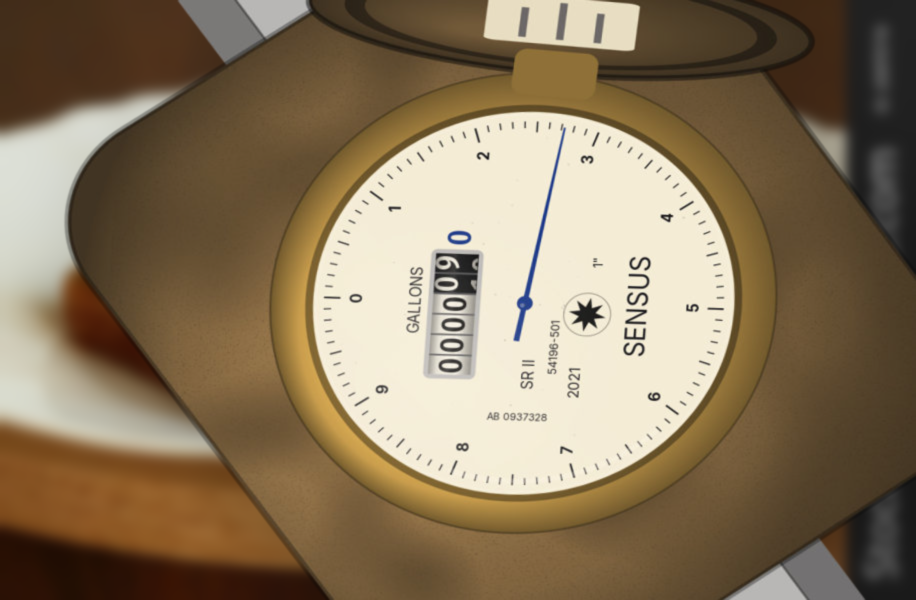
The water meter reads gal 92.7
